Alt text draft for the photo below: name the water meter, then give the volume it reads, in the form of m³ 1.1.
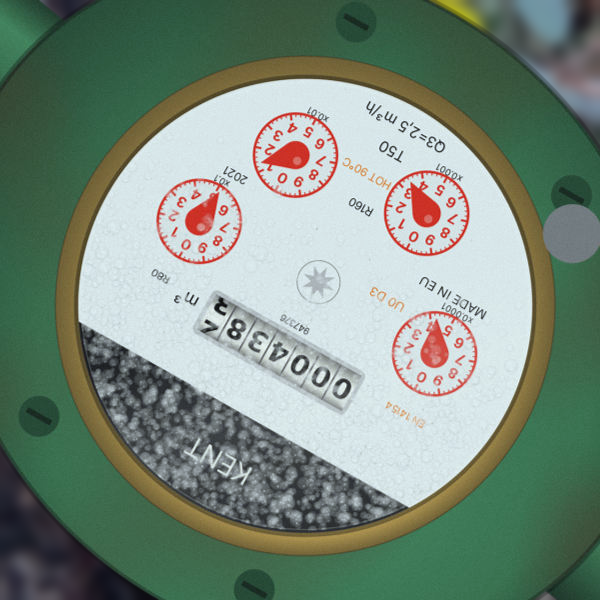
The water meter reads m³ 4382.5134
